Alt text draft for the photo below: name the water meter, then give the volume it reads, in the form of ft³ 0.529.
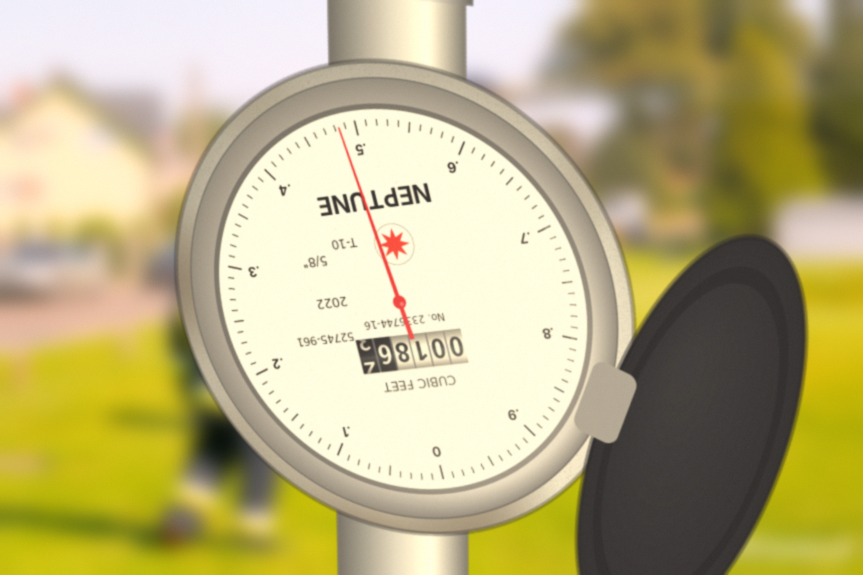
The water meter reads ft³ 1862.48
